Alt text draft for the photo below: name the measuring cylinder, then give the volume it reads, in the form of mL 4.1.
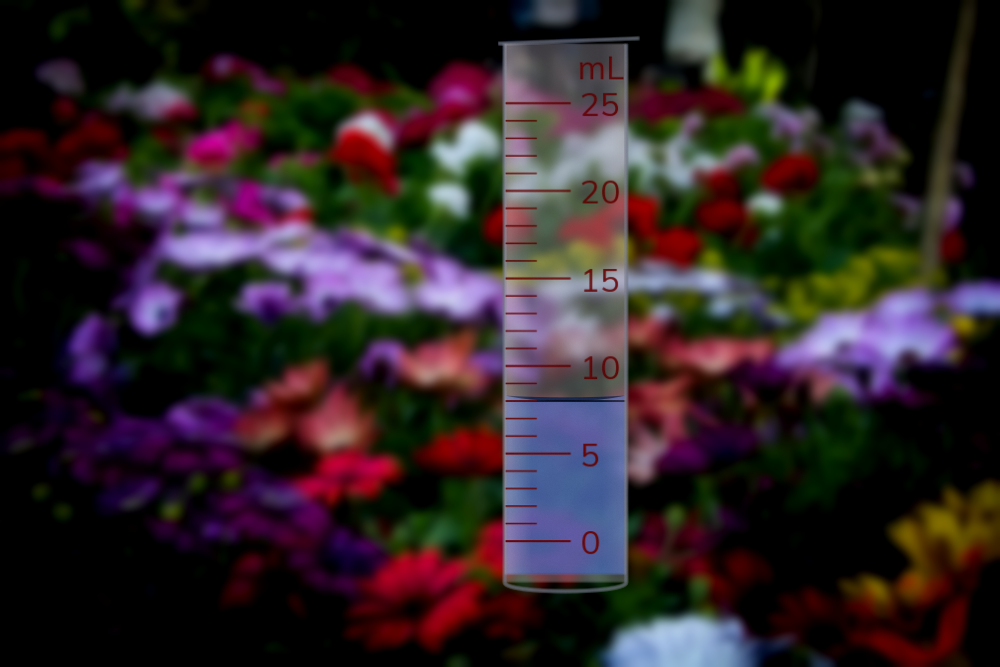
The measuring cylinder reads mL 8
